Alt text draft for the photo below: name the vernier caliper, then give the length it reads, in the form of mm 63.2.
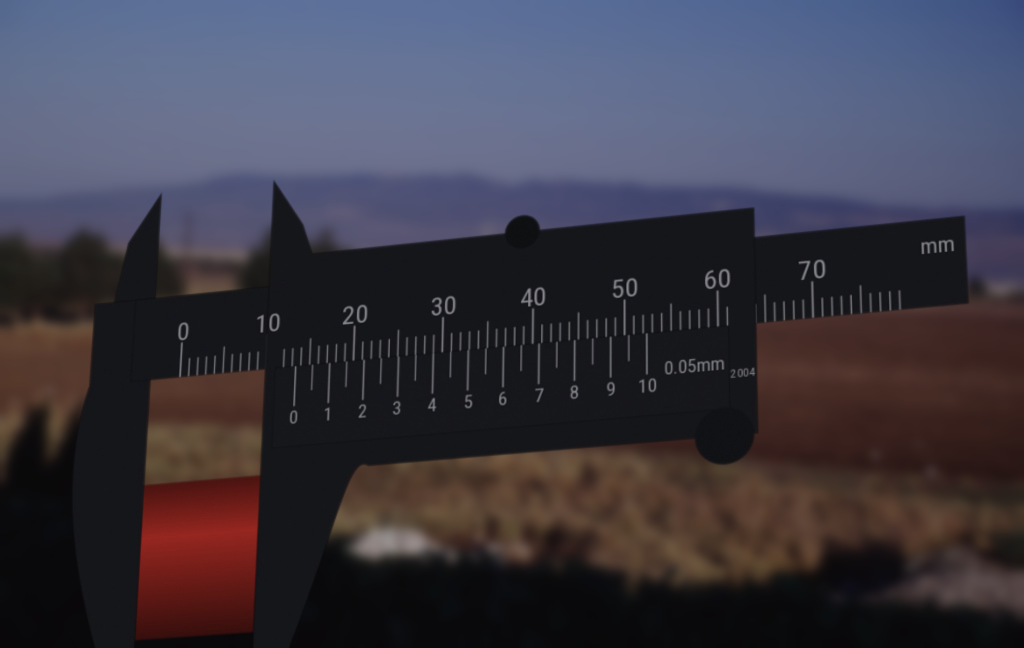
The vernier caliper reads mm 13.4
